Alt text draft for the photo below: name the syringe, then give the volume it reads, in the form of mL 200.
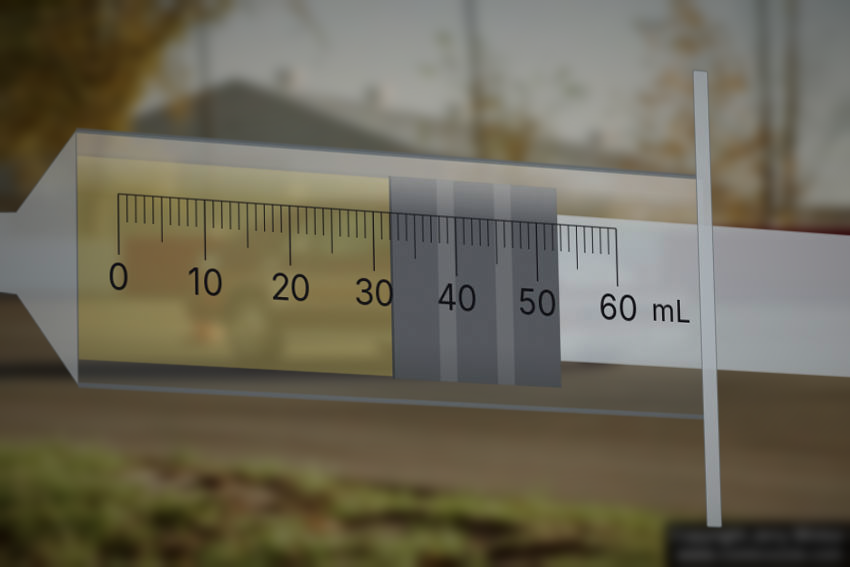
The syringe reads mL 32
